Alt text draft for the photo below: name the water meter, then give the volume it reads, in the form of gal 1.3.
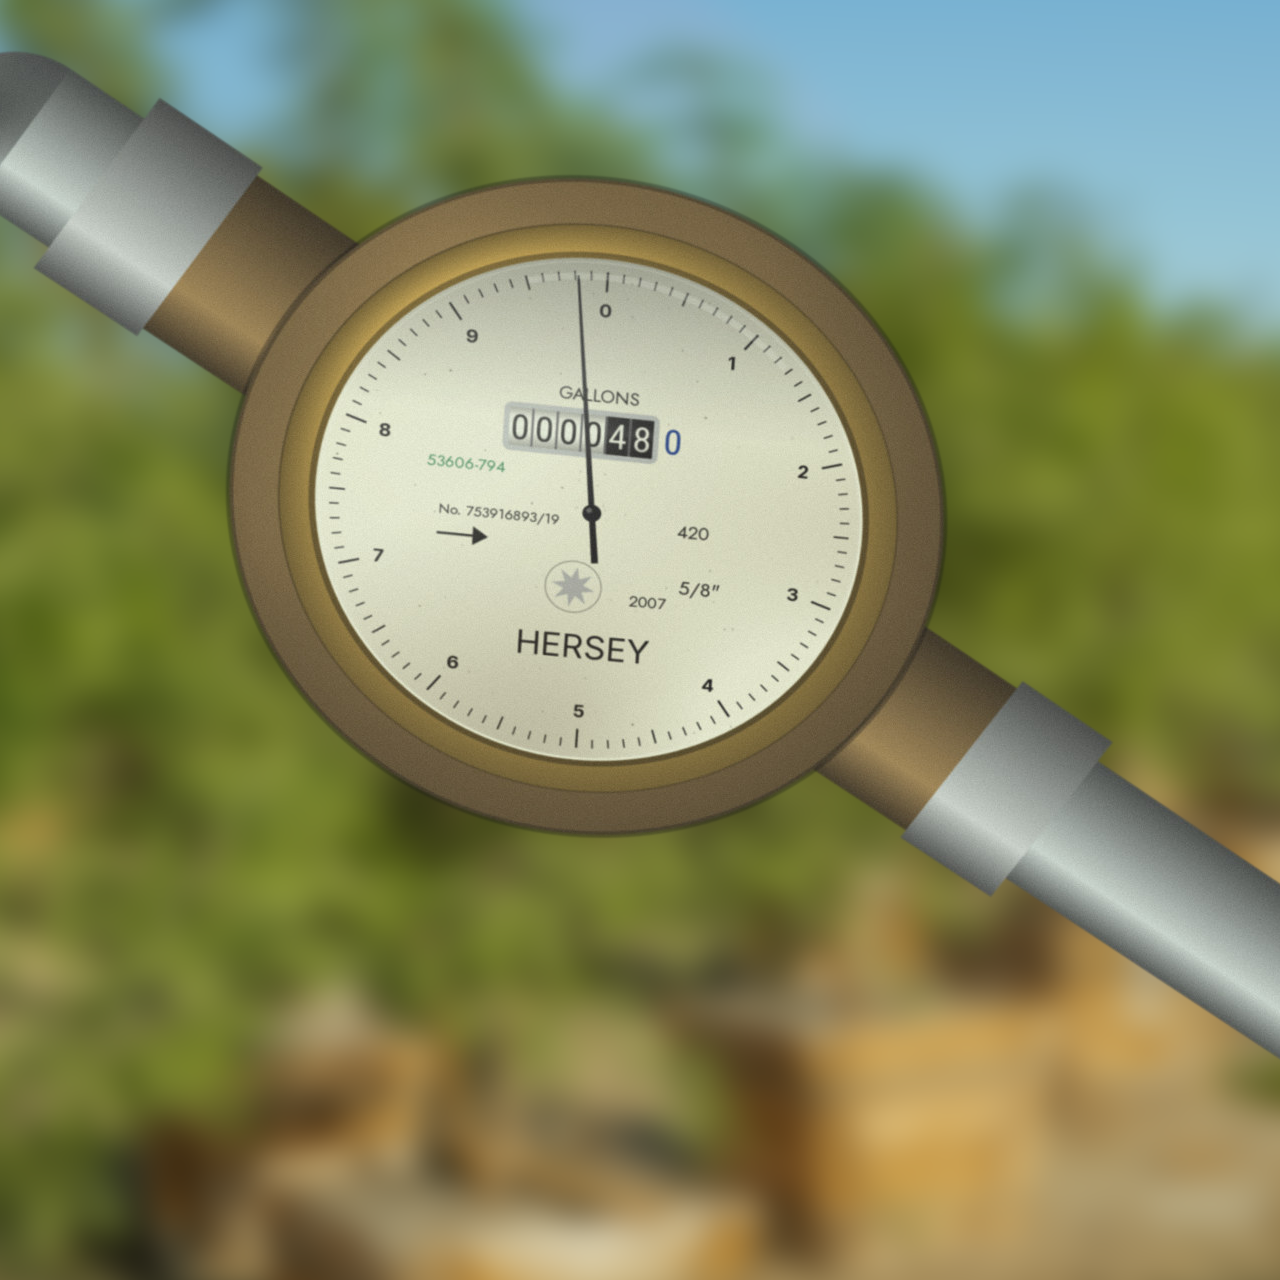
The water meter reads gal 479.8
